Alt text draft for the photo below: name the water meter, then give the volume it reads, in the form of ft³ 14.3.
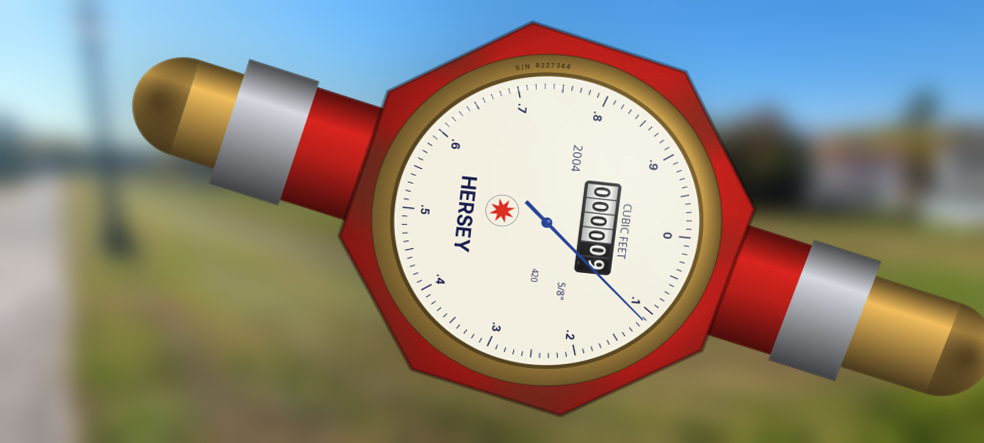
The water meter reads ft³ 9.11
